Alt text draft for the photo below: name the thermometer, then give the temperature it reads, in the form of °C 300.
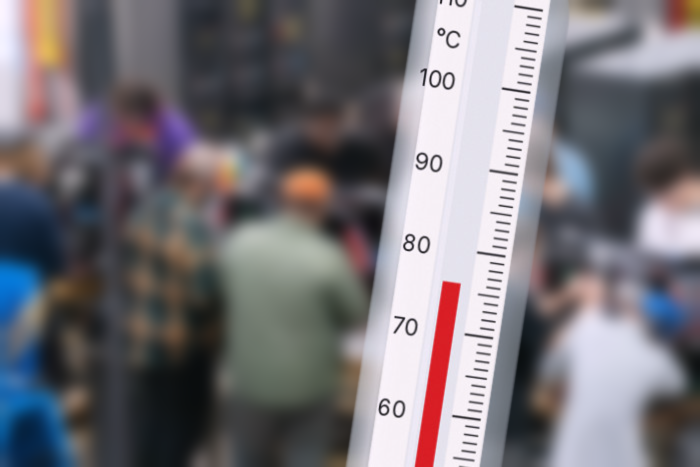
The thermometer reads °C 76
